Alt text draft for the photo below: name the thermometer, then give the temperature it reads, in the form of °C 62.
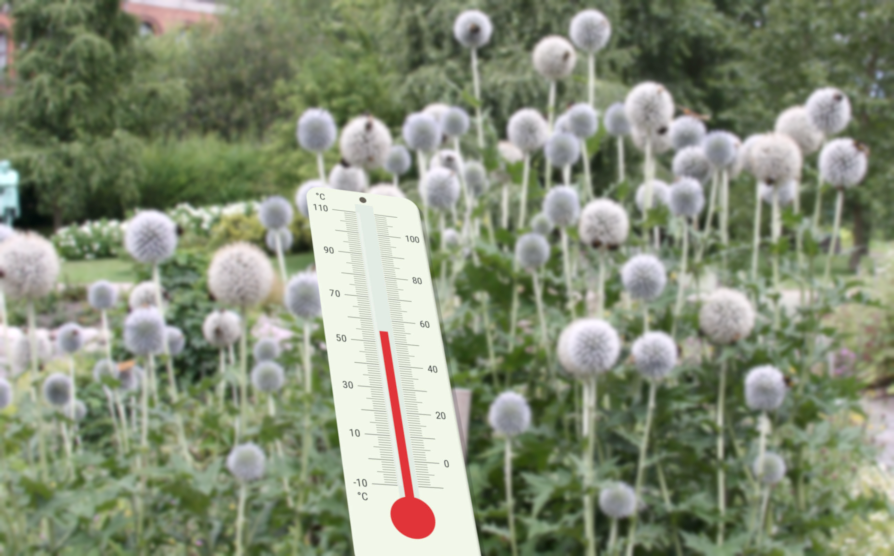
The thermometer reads °C 55
